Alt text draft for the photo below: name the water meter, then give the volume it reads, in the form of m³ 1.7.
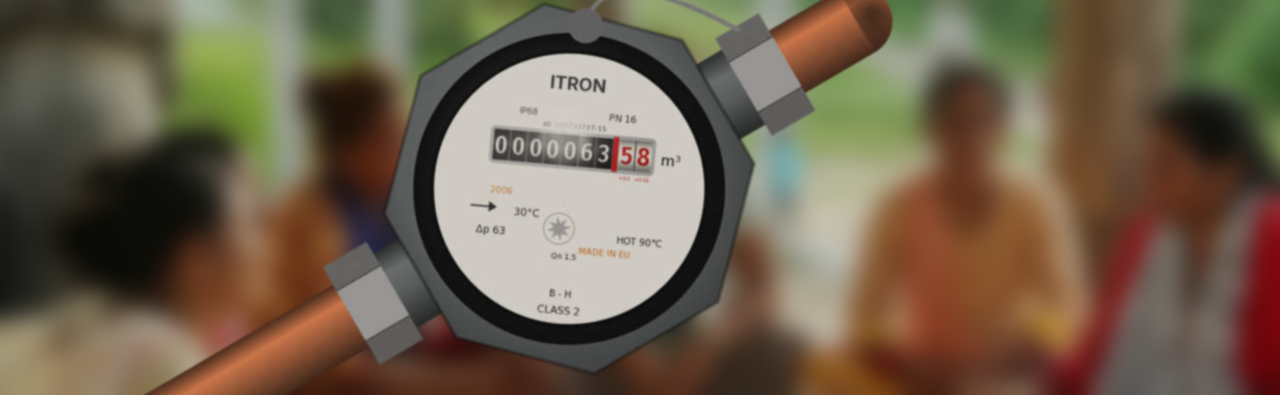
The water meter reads m³ 63.58
